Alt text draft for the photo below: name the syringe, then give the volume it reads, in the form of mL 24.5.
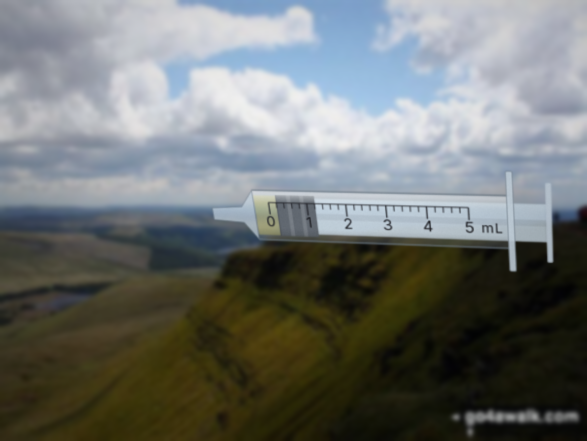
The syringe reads mL 0.2
